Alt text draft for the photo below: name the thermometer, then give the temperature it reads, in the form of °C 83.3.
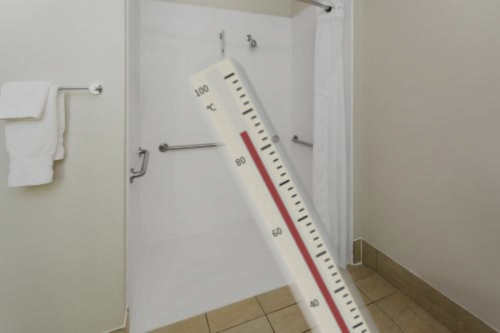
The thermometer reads °C 86
